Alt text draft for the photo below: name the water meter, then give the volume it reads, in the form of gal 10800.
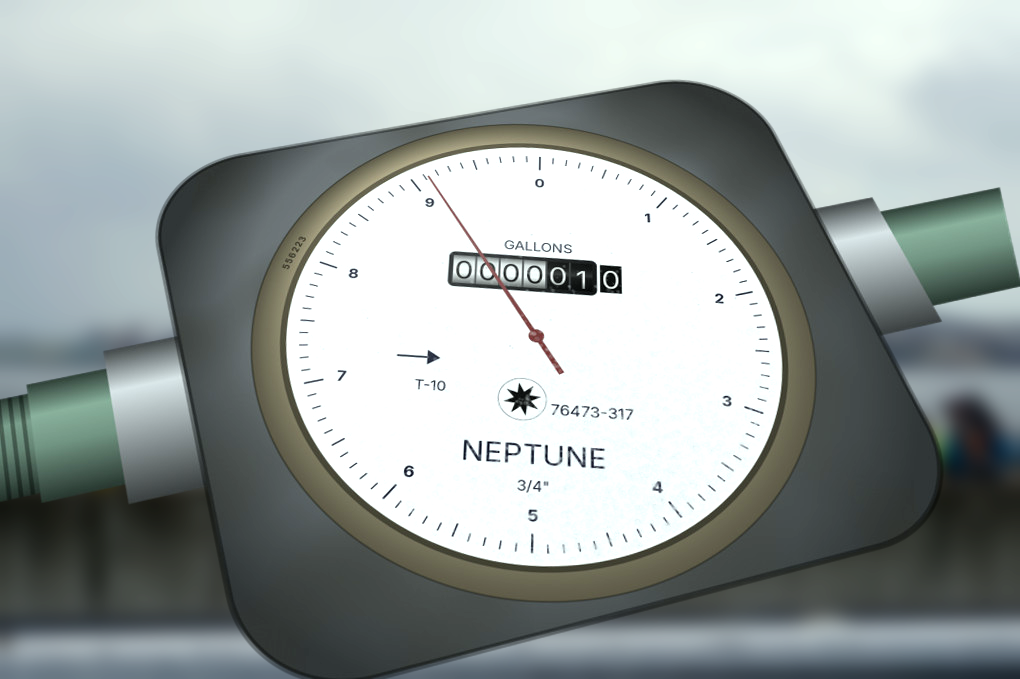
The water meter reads gal 9.1
